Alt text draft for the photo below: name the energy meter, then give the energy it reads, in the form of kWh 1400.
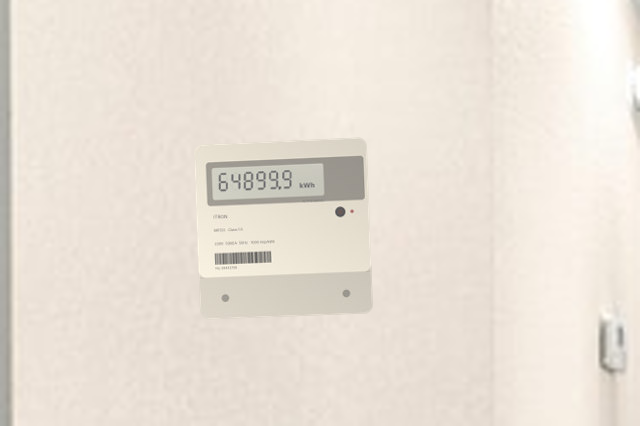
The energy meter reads kWh 64899.9
